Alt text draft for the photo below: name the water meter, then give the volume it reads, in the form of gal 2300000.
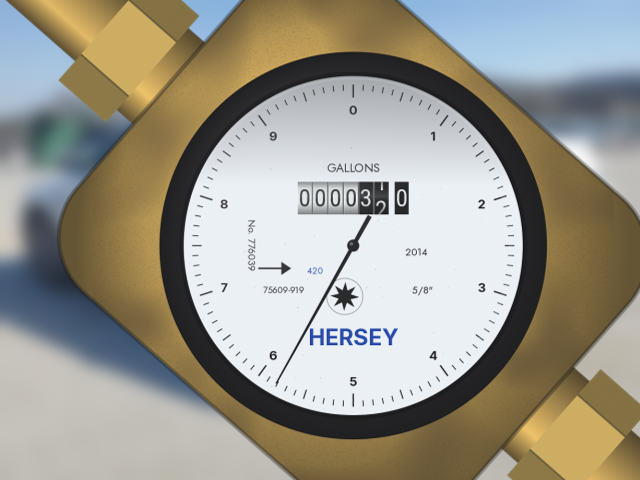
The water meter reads gal 315.8
